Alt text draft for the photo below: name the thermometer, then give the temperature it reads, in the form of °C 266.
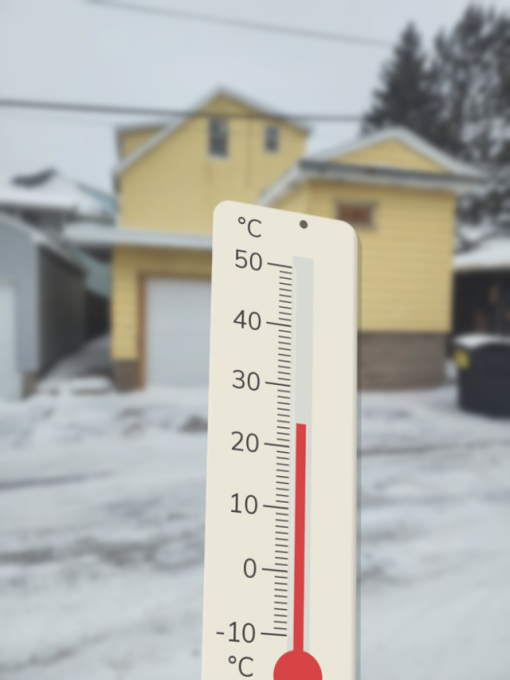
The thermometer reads °C 24
